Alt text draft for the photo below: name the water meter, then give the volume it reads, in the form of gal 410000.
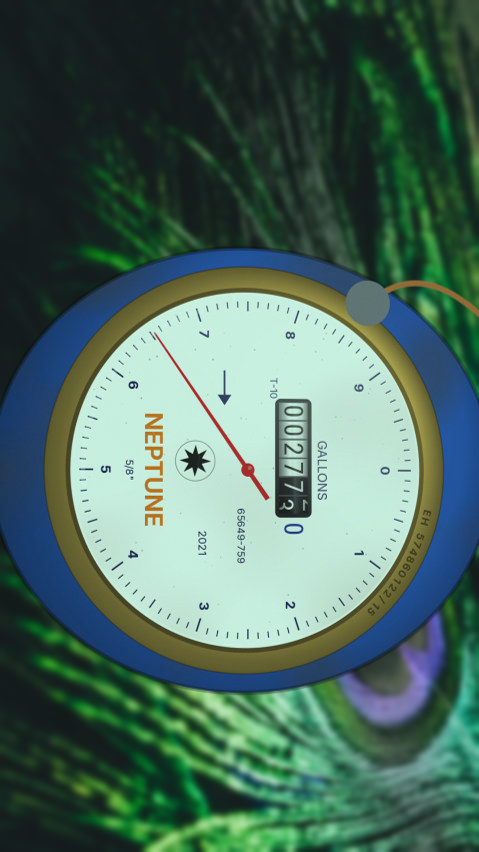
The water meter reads gal 27726.5
